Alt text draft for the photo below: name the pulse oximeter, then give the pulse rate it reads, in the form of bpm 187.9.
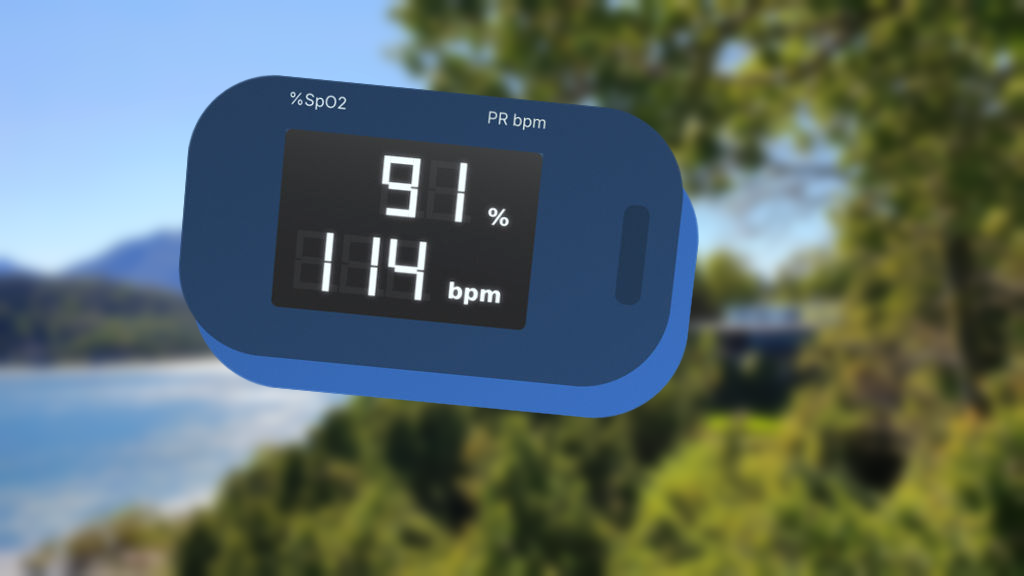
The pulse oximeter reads bpm 114
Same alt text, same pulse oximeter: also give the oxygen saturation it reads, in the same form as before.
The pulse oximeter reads % 91
